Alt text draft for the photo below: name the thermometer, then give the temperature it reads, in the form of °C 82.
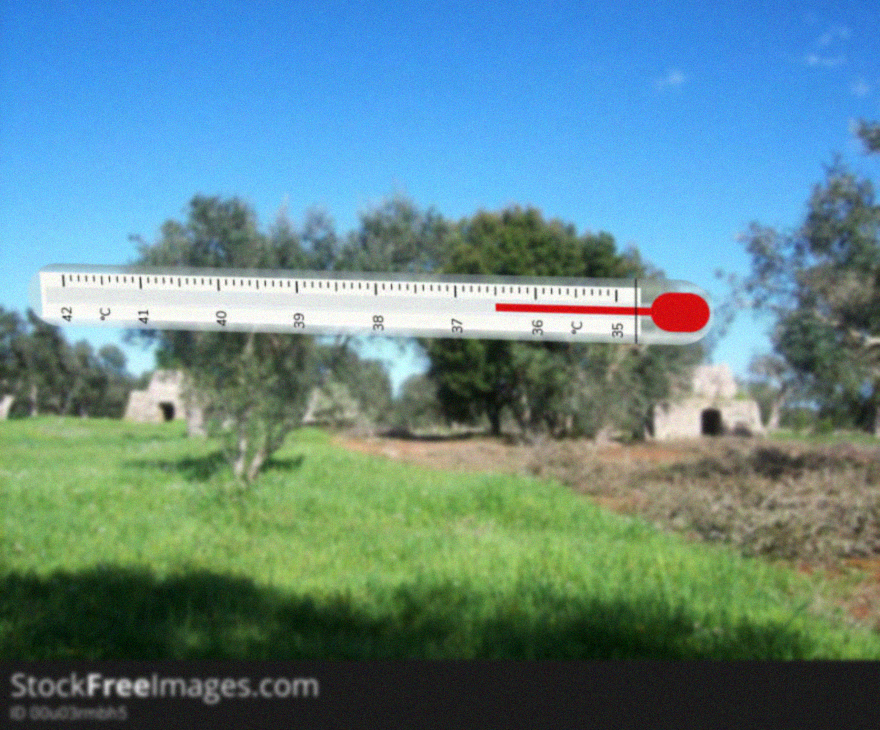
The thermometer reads °C 36.5
